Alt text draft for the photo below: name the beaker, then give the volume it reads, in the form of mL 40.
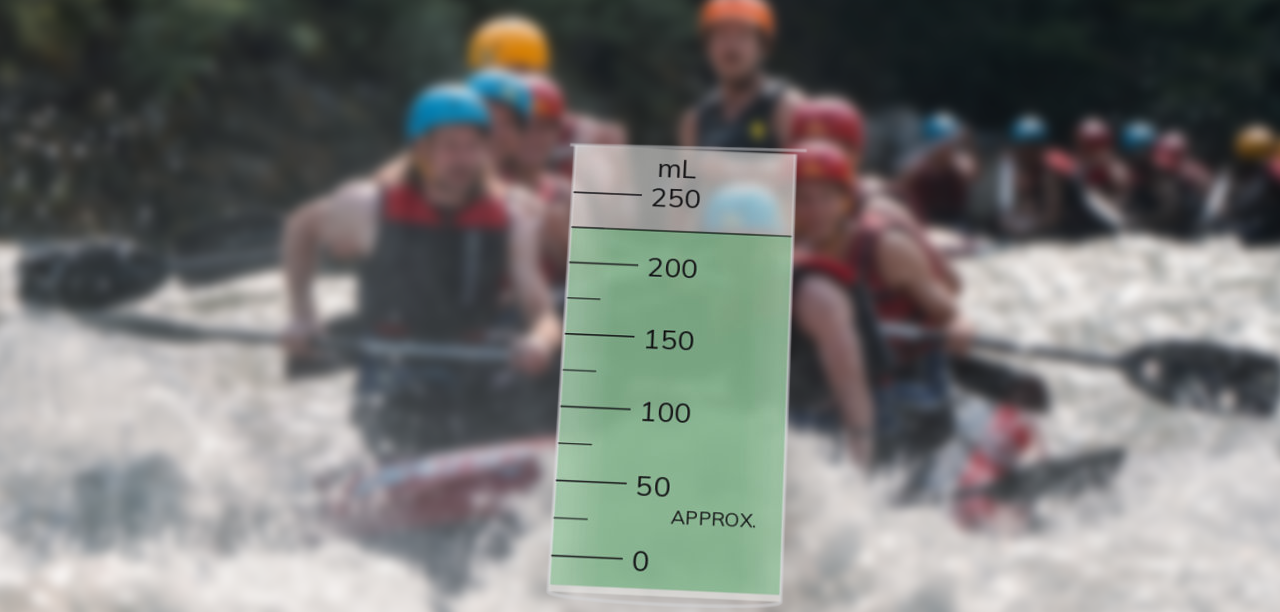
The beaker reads mL 225
